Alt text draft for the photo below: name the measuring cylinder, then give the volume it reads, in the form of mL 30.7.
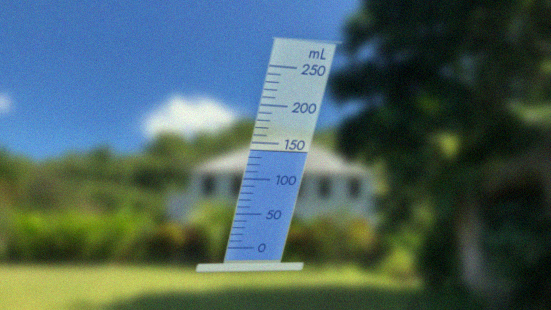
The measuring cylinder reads mL 140
